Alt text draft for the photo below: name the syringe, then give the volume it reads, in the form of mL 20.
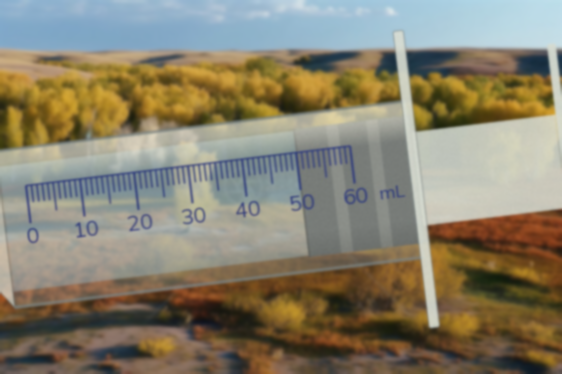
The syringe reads mL 50
